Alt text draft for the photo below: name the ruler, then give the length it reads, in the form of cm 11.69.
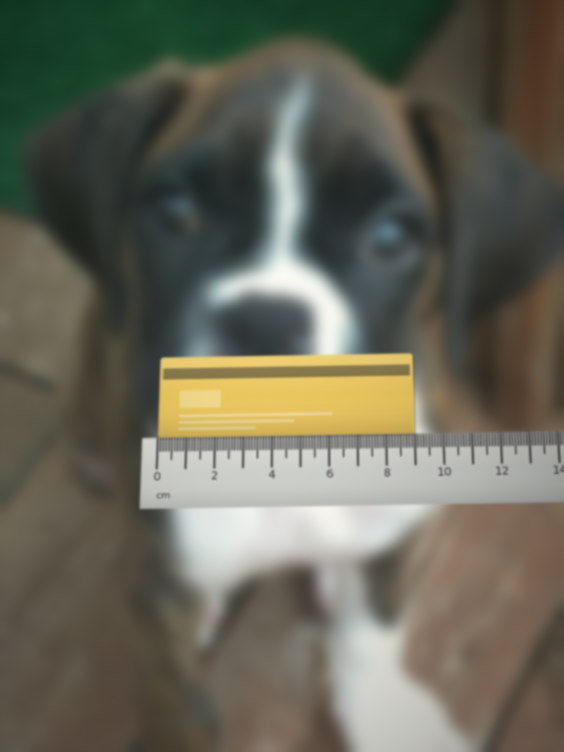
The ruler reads cm 9
